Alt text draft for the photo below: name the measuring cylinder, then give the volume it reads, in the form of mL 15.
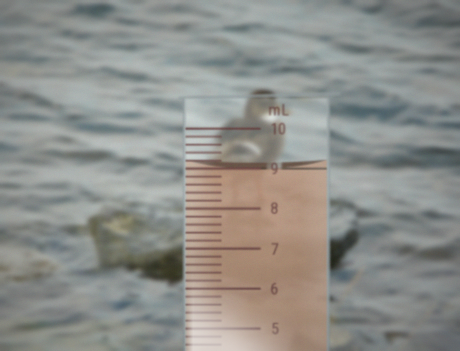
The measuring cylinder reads mL 9
